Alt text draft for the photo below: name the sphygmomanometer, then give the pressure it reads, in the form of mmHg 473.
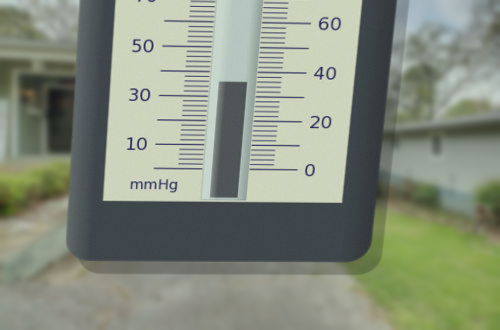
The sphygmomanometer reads mmHg 36
